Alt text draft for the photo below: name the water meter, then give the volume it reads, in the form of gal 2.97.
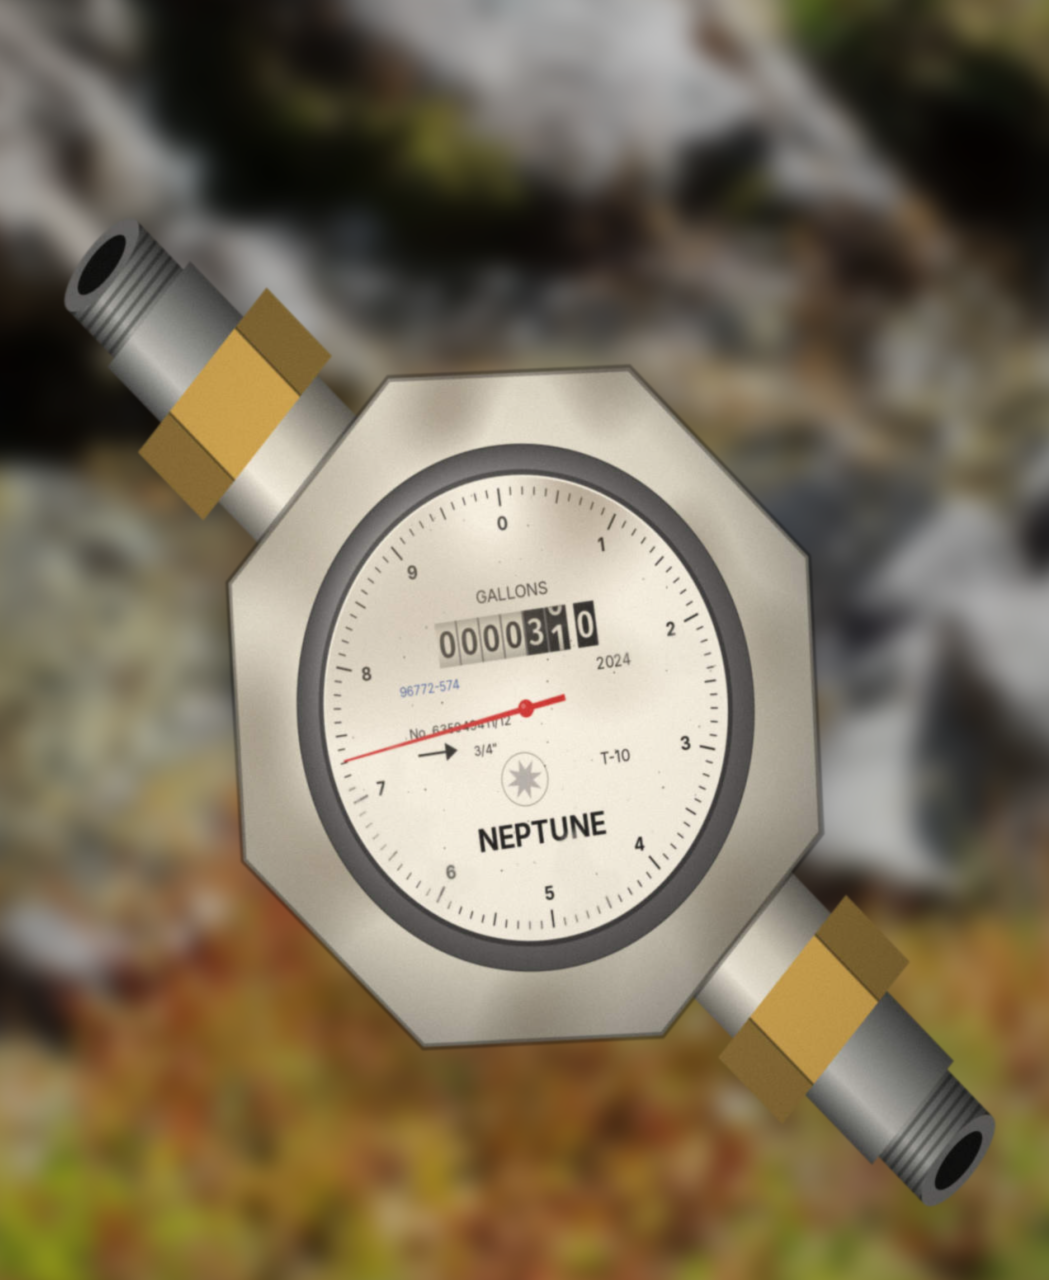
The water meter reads gal 307.3
